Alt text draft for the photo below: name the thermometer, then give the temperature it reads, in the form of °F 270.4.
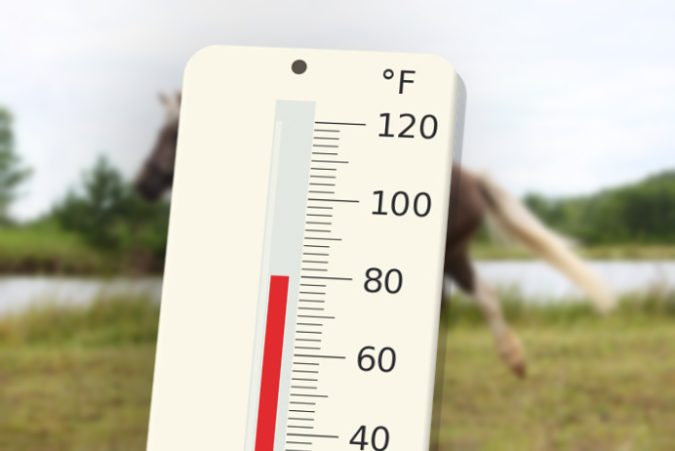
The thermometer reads °F 80
